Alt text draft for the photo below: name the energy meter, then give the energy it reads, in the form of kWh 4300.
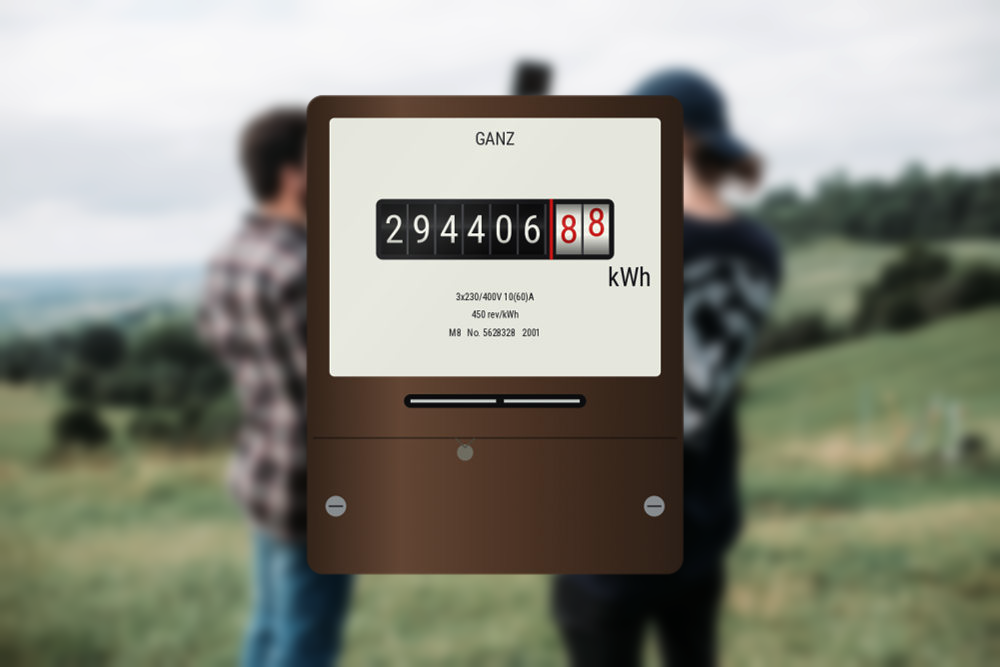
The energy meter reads kWh 294406.88
